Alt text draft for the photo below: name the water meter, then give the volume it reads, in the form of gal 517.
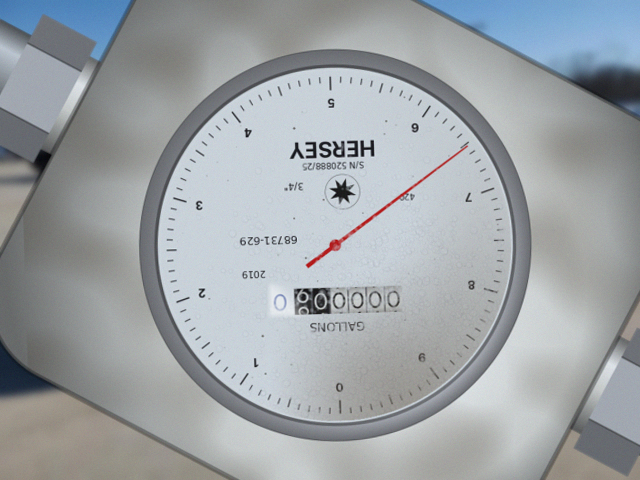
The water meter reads gal 86.5
